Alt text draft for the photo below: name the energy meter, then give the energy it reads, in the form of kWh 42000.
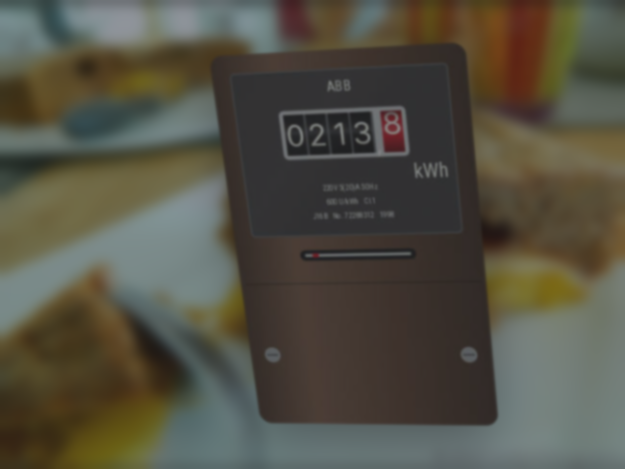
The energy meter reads kWh 213.8
